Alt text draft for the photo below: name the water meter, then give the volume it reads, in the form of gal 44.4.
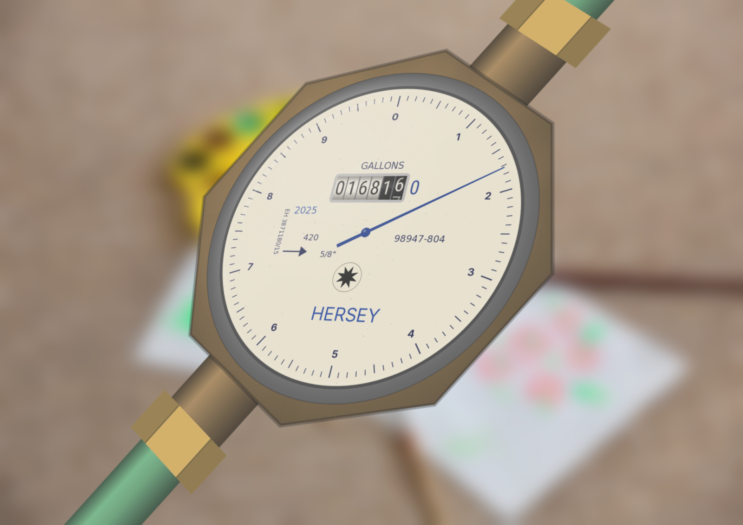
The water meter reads gal 168161.7
